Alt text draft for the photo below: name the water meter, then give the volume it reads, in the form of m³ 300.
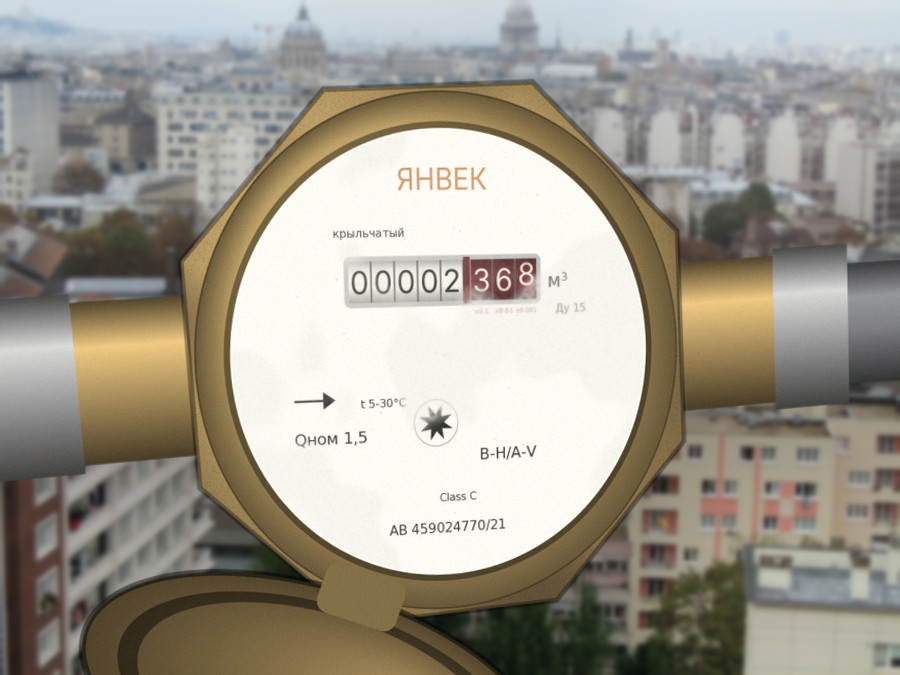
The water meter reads m³ 2.368
